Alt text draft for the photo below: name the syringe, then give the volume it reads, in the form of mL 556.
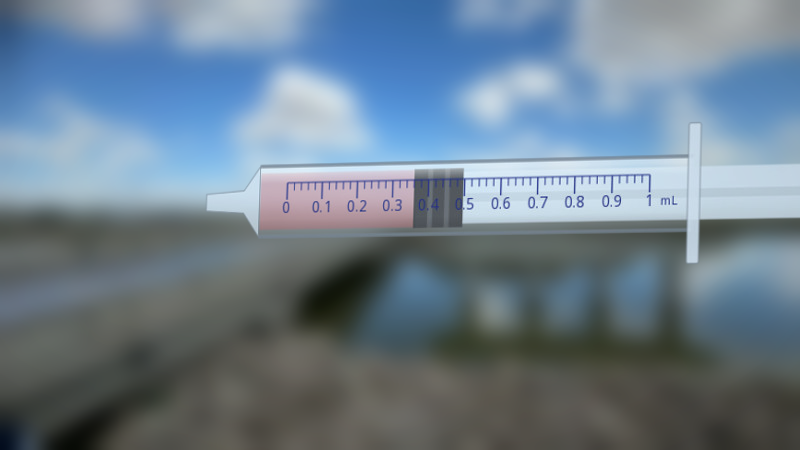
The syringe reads mL 0.36
